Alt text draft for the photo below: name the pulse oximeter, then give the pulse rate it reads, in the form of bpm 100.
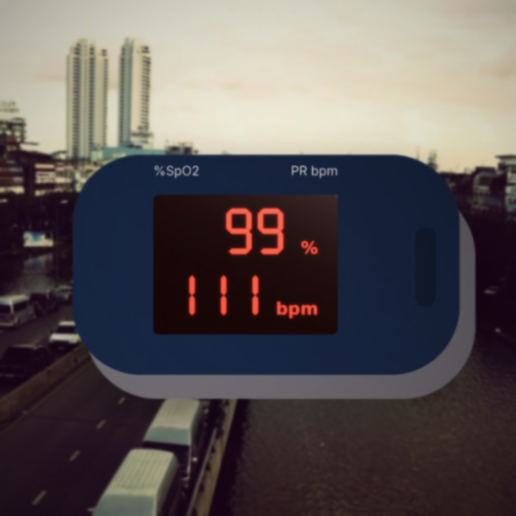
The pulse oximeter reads bpm 111
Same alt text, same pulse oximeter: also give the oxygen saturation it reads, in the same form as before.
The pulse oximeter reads % 99
